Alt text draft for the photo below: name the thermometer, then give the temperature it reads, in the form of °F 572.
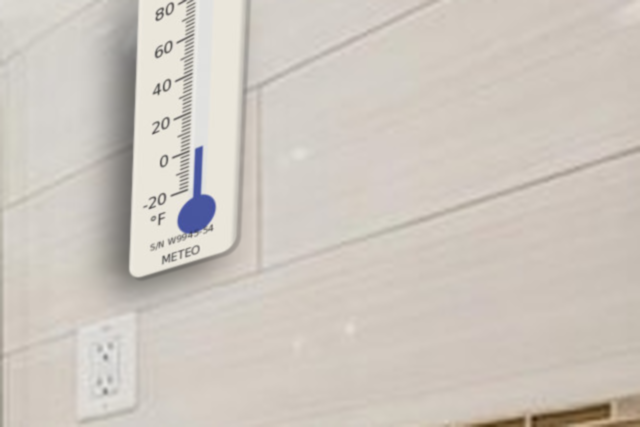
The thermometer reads °F 0
